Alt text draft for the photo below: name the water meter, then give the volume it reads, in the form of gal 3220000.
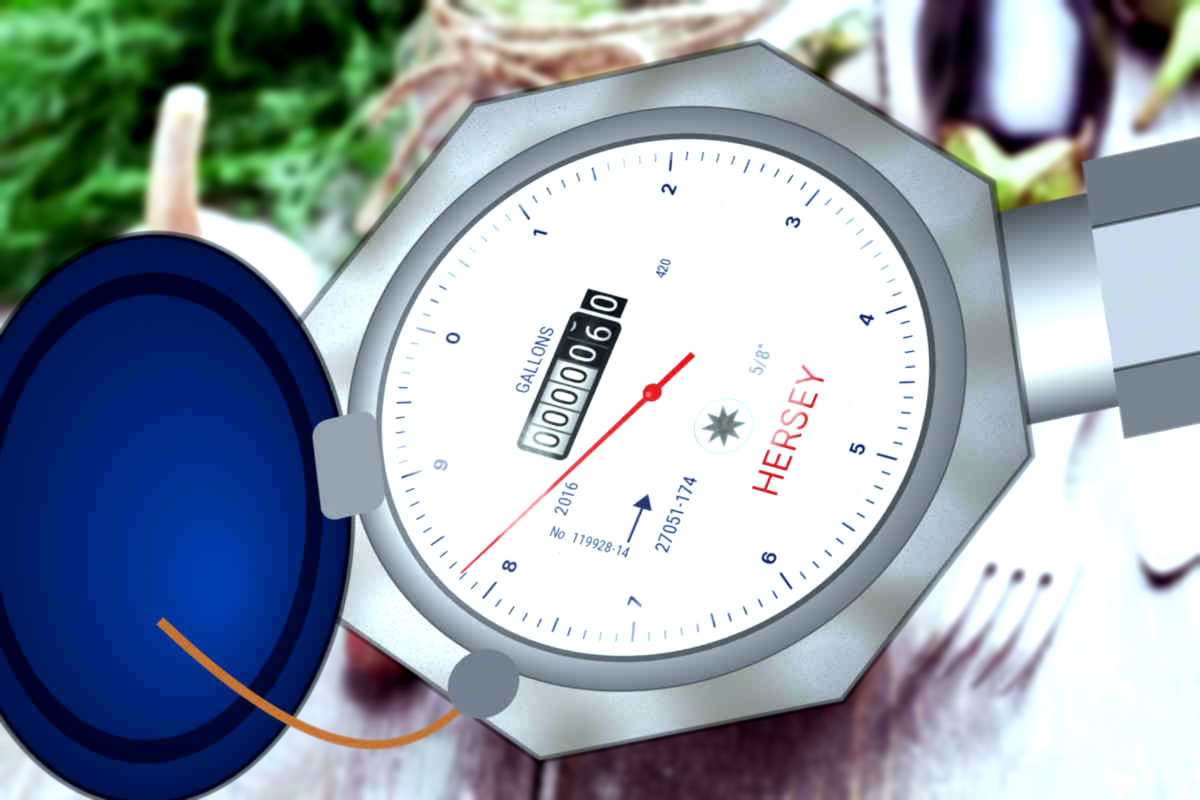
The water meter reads gal 58.2
